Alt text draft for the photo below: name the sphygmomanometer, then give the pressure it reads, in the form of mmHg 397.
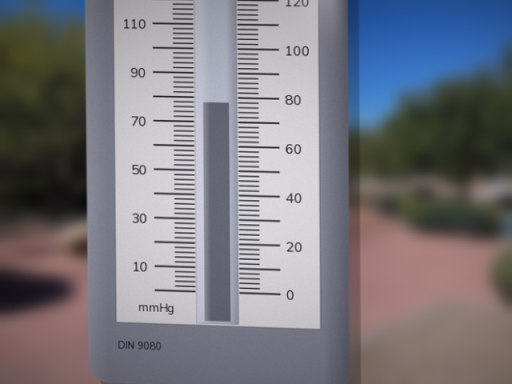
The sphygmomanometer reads mmHg 78
